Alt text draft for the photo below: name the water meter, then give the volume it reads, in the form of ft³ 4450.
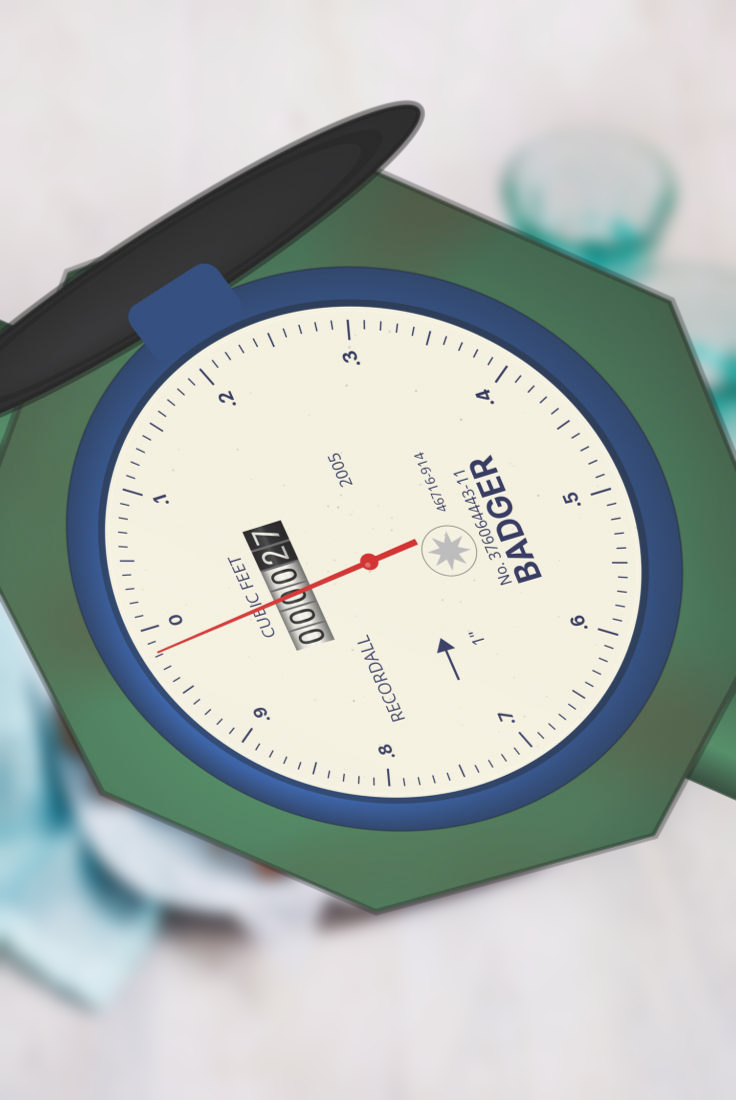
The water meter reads ft³ 26.98
